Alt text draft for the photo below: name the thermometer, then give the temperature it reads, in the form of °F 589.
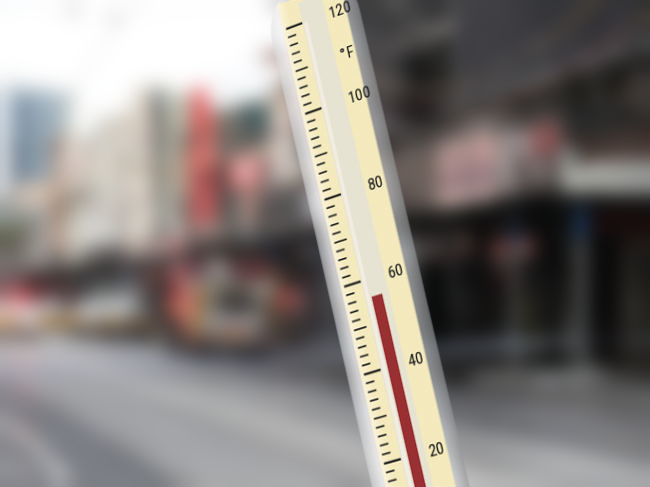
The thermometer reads °F 56
